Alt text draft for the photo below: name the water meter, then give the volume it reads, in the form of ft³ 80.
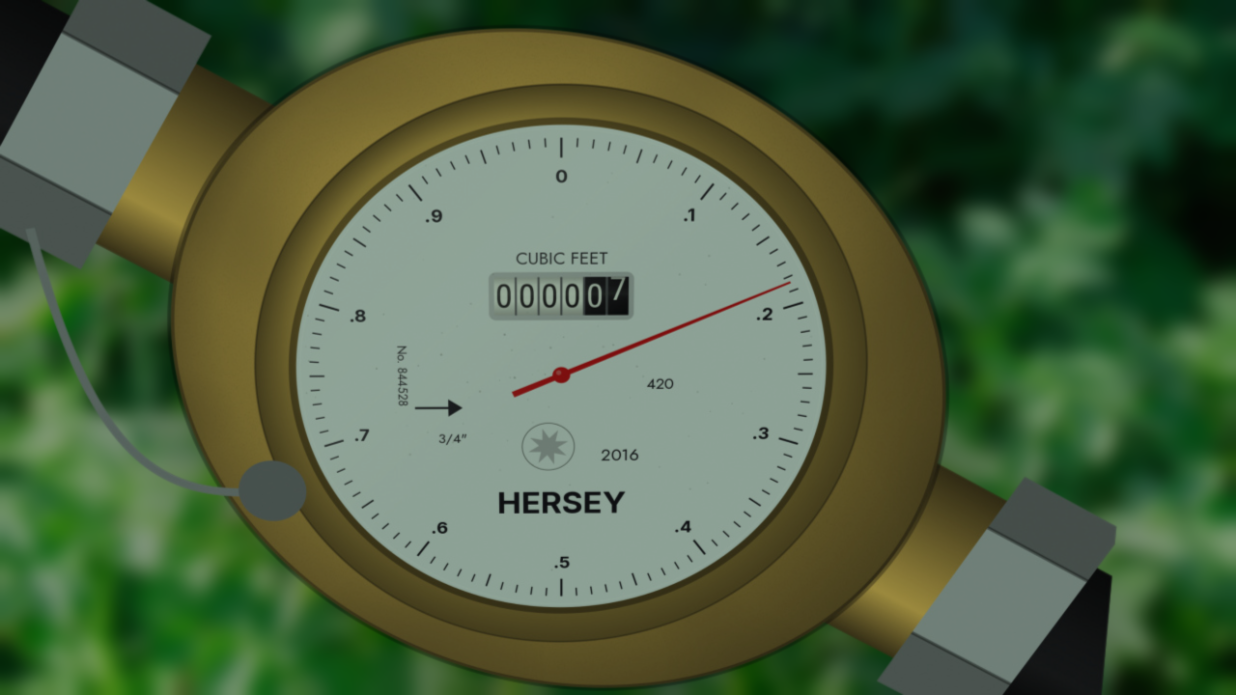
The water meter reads ft³ 7.18
